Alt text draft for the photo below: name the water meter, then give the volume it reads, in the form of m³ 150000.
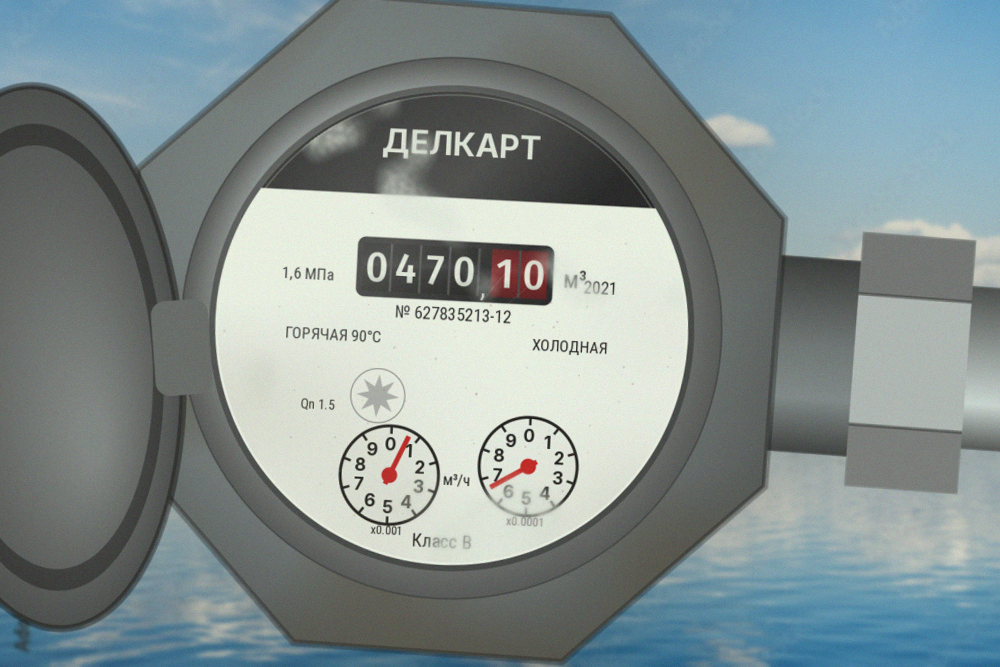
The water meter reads m³ 470.1006
